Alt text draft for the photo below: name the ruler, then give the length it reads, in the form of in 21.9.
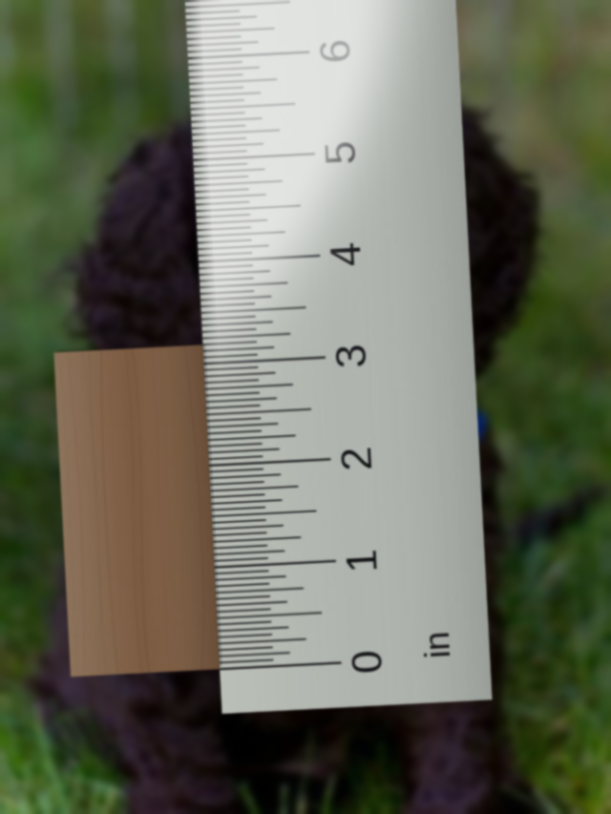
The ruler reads in 3.1875
